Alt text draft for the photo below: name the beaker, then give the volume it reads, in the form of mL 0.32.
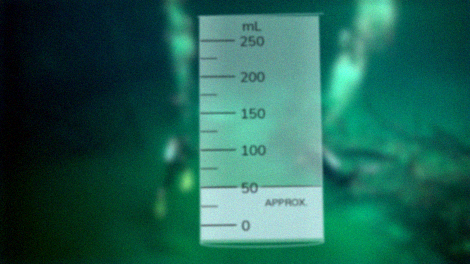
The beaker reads mL 50
